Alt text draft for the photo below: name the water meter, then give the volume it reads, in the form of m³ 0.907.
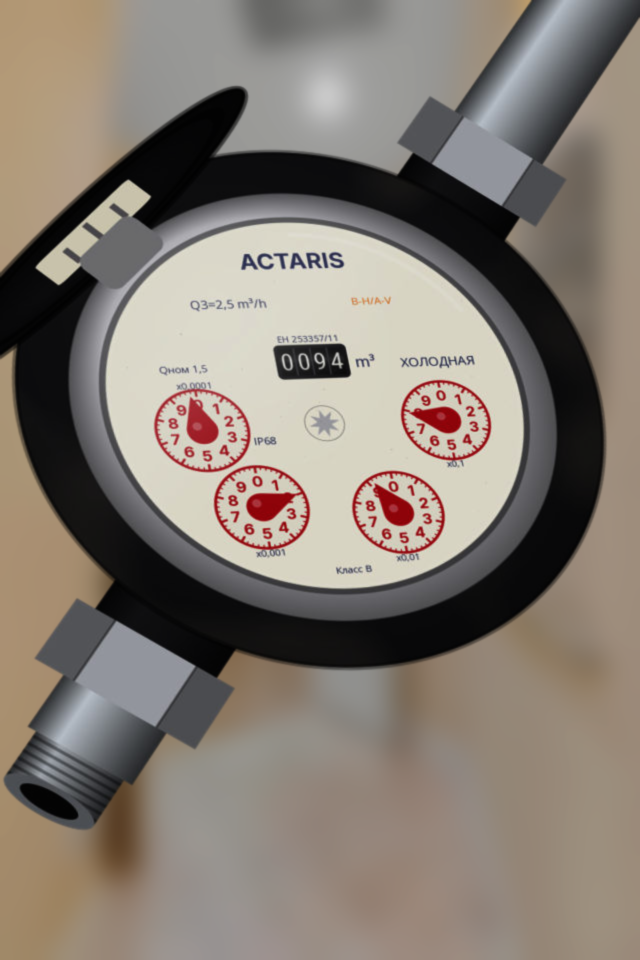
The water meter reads m³ 94.7919
